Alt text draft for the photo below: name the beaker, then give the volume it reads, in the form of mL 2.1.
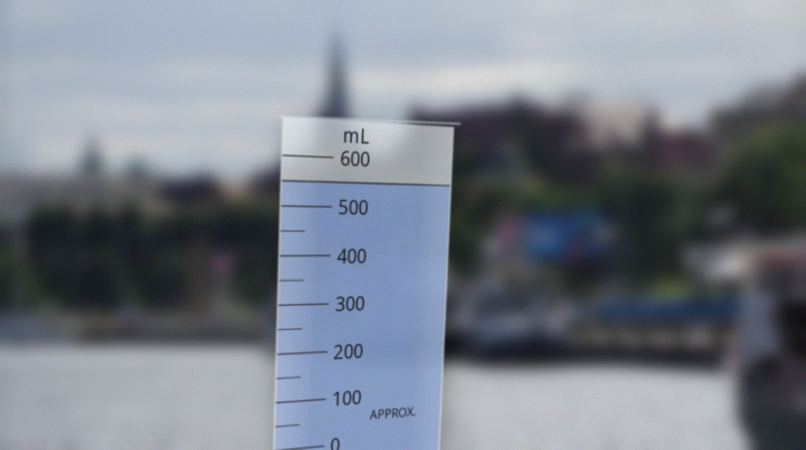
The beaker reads mL 550
